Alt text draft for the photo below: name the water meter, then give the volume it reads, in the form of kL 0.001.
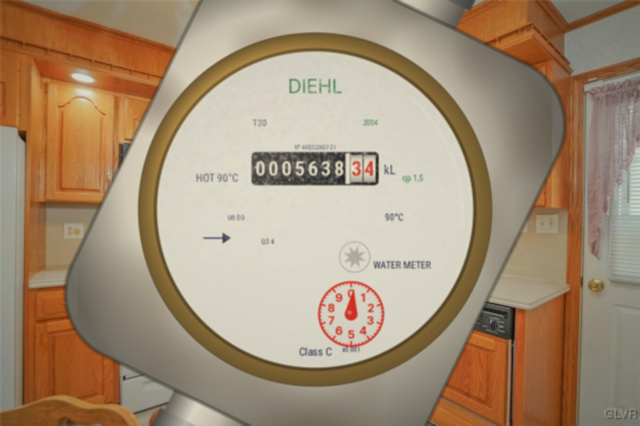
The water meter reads kL 5638.340
